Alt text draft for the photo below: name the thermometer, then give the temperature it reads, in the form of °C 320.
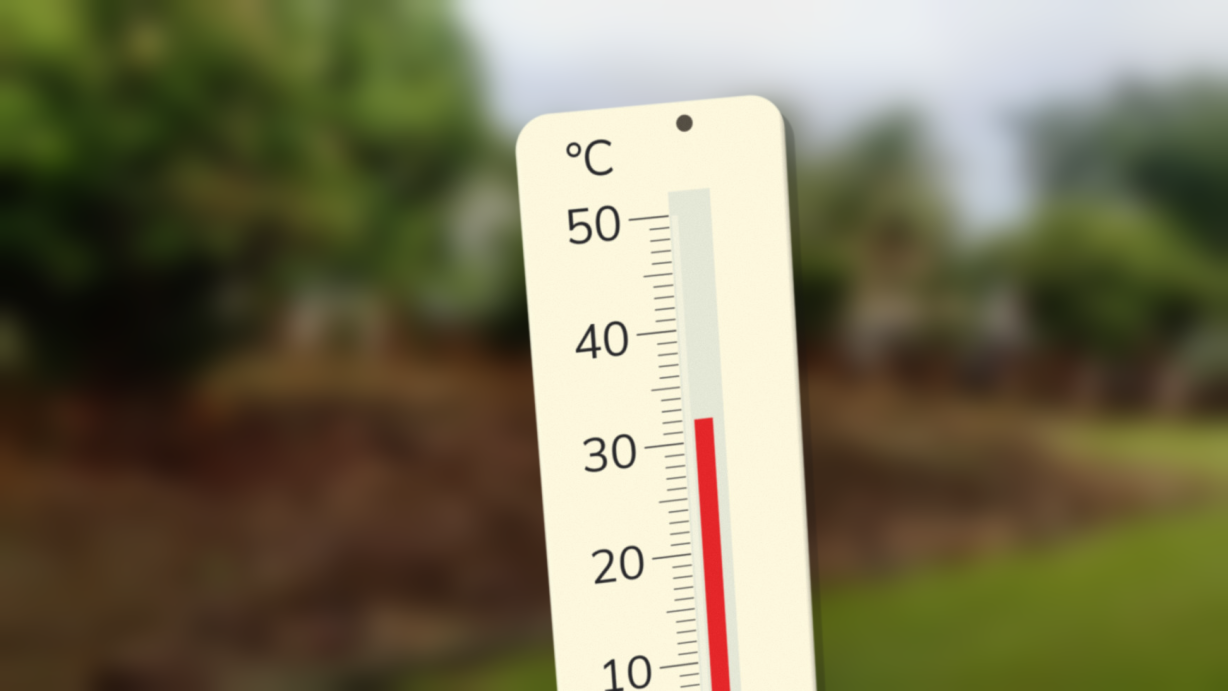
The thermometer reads °C 32
